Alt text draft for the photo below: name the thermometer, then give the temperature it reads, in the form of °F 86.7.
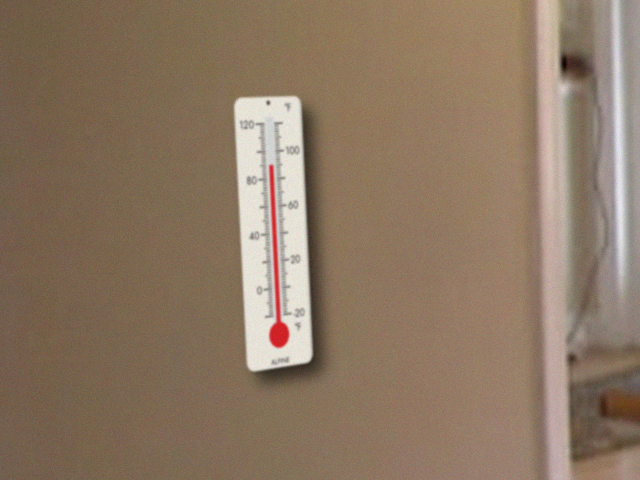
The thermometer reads °F 90
